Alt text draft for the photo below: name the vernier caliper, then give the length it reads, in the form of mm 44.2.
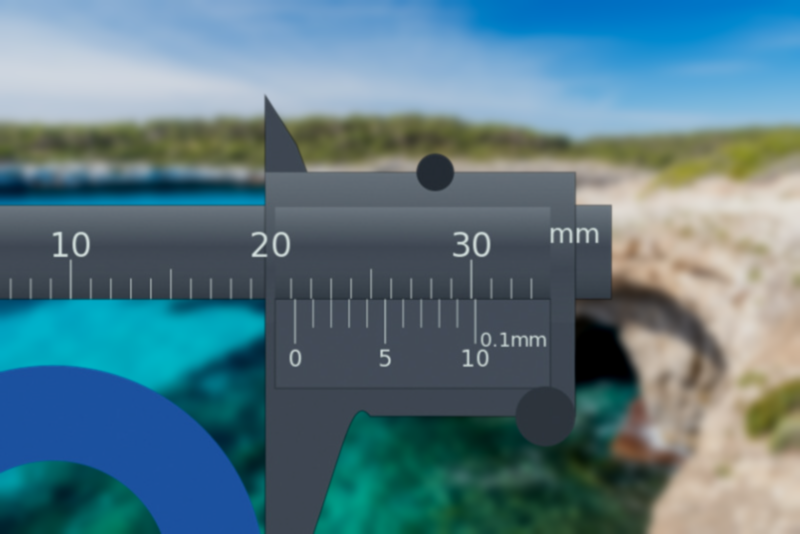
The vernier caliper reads mm 21.2
